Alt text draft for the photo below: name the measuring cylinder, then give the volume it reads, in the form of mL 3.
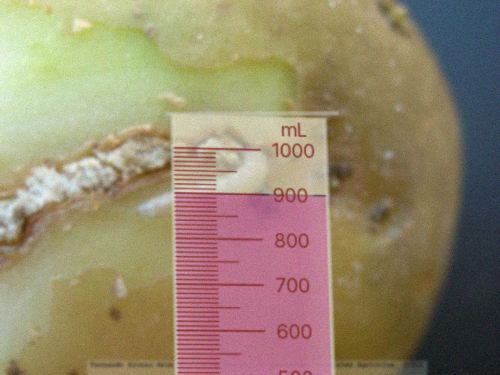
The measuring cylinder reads mL 900
